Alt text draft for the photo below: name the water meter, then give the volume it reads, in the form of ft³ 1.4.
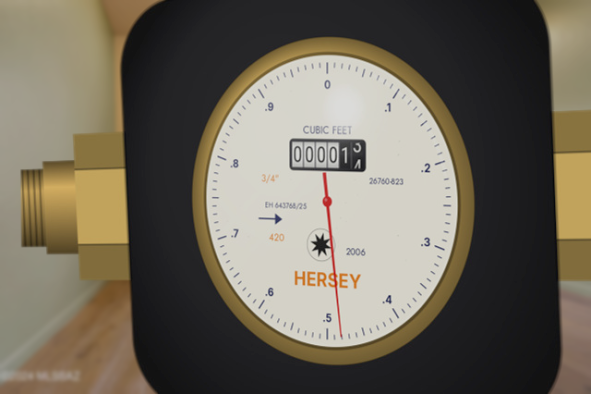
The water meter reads ft³ 13.48
